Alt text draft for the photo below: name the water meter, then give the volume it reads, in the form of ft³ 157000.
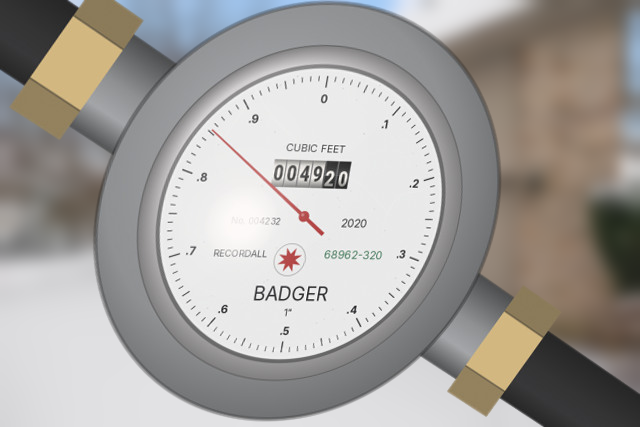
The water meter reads ft³ 4919.85
